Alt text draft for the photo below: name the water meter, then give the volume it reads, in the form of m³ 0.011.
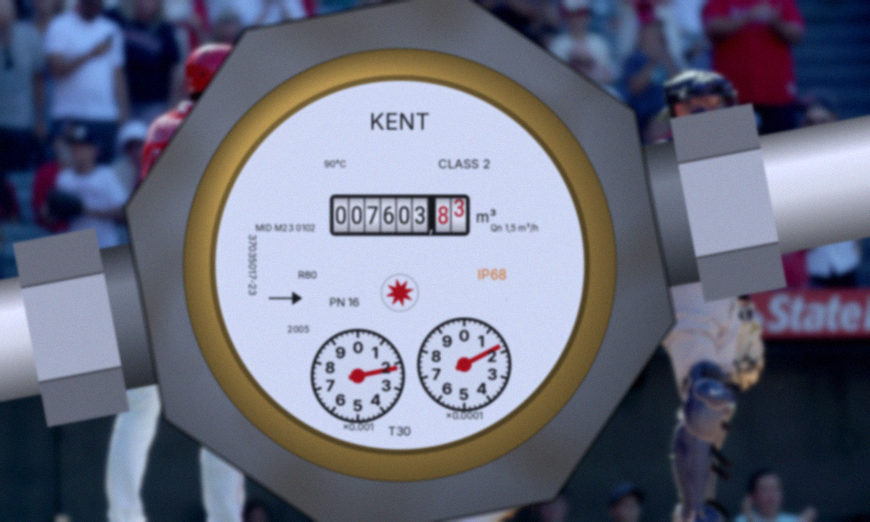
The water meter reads m³ 7603.8321
